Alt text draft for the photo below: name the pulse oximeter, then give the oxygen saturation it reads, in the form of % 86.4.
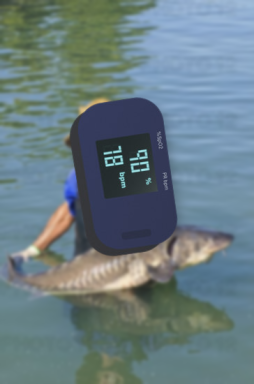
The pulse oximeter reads % 90
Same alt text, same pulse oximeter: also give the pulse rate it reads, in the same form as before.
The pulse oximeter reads bpm 78
